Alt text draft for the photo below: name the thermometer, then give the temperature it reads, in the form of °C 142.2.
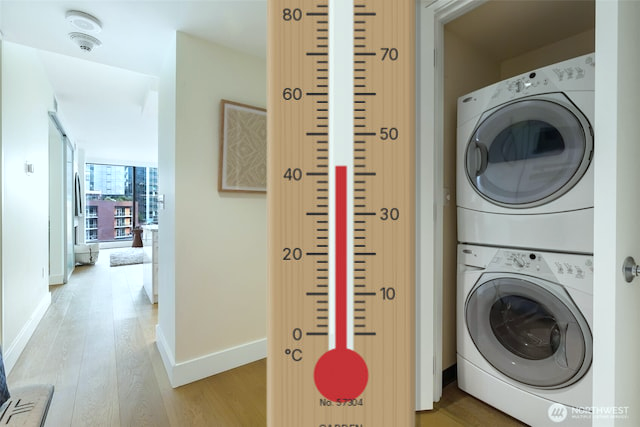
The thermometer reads °C 42
